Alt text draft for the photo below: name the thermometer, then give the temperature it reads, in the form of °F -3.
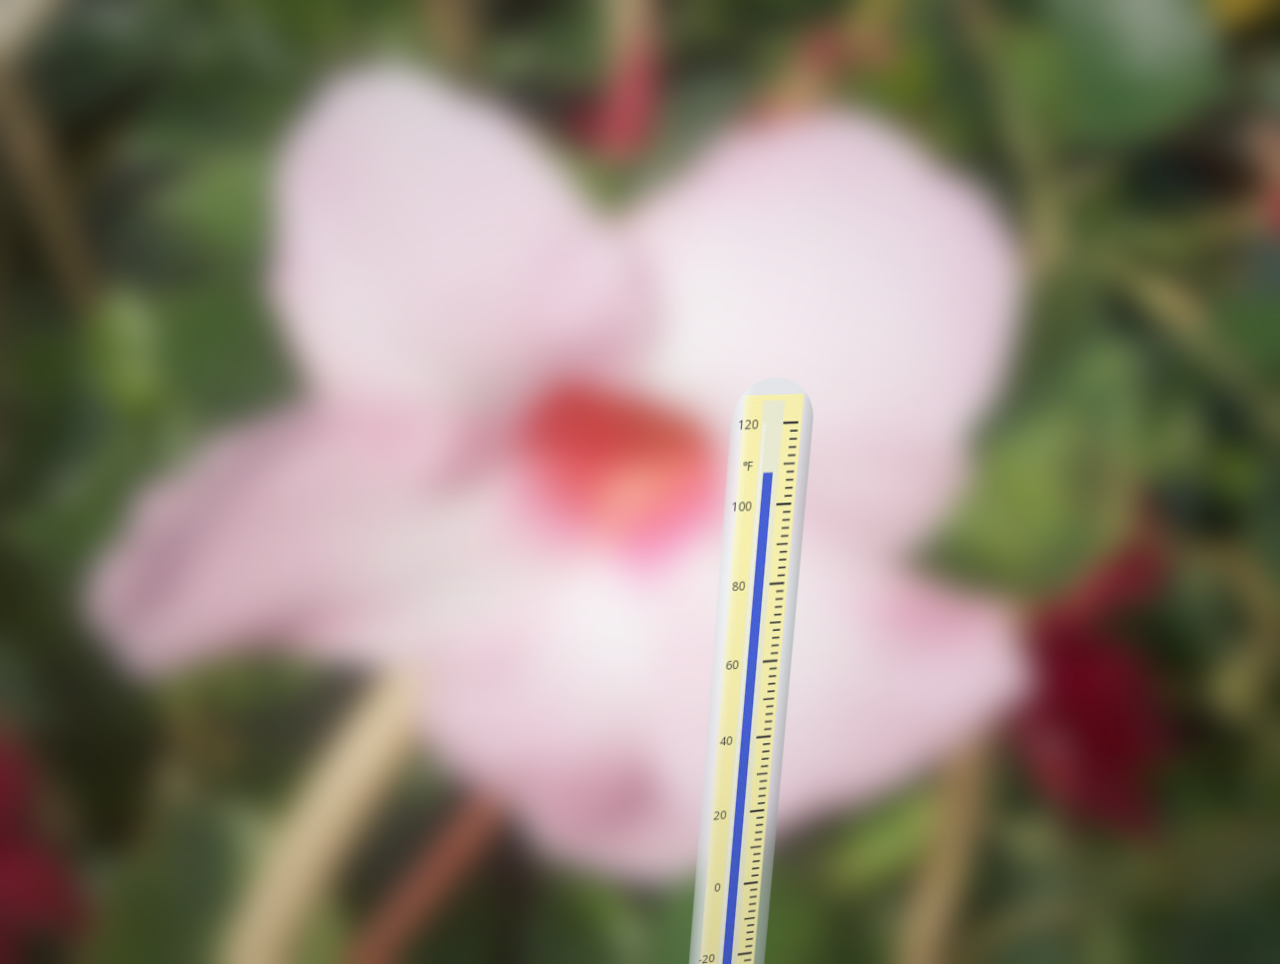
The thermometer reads °F 108
